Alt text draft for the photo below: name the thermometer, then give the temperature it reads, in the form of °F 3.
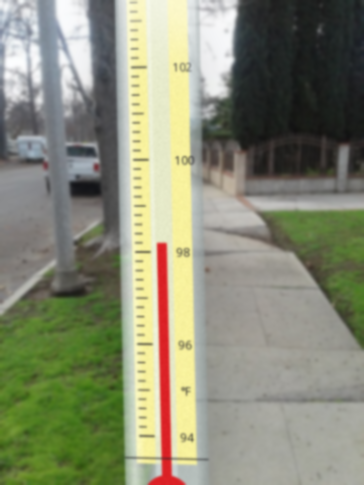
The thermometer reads °F 98.2
